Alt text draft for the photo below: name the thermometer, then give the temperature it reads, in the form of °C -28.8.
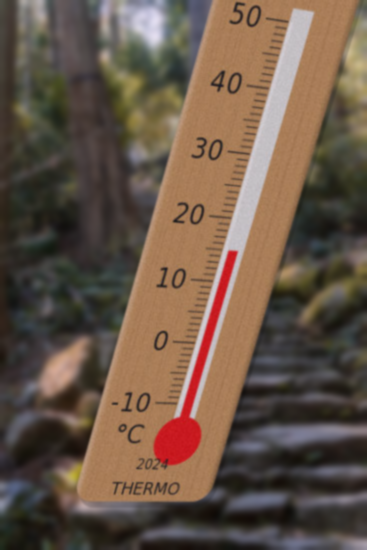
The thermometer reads °C 15
